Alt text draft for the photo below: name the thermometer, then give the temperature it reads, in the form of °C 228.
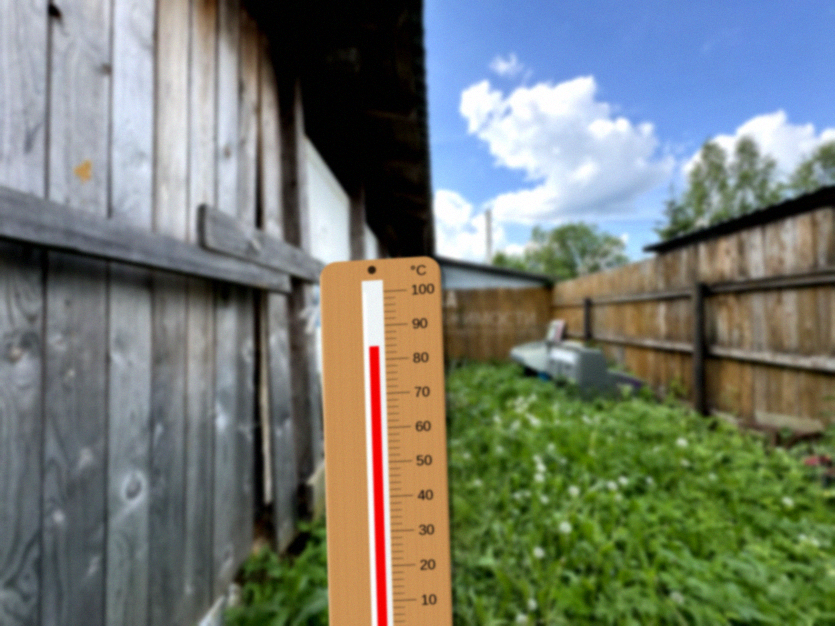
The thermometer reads °C 84
